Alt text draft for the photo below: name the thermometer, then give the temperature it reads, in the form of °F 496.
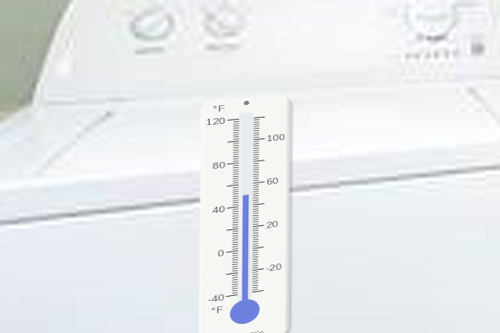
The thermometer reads °F 50
